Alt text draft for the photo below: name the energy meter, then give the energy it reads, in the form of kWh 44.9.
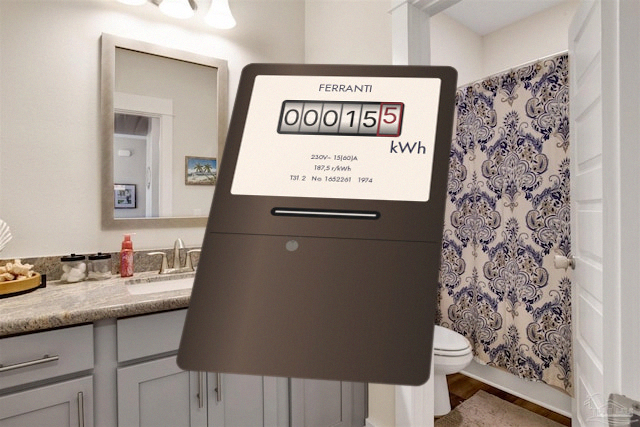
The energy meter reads kWh 15.5
